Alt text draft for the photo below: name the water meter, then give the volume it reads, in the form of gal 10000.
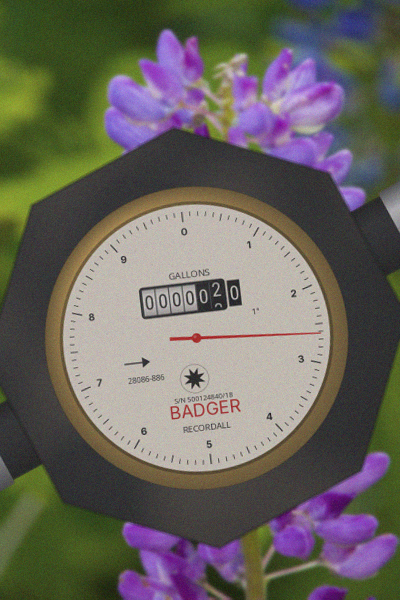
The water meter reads gal 22.6
